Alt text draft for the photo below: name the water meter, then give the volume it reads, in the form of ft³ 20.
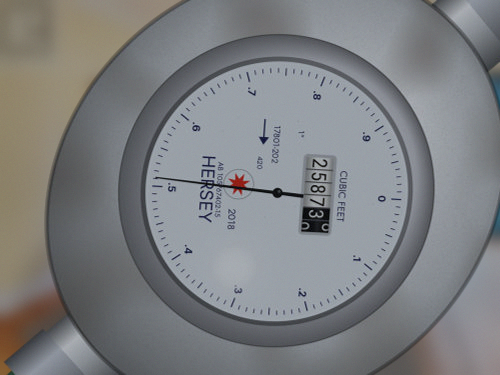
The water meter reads ft³ 258738.51
